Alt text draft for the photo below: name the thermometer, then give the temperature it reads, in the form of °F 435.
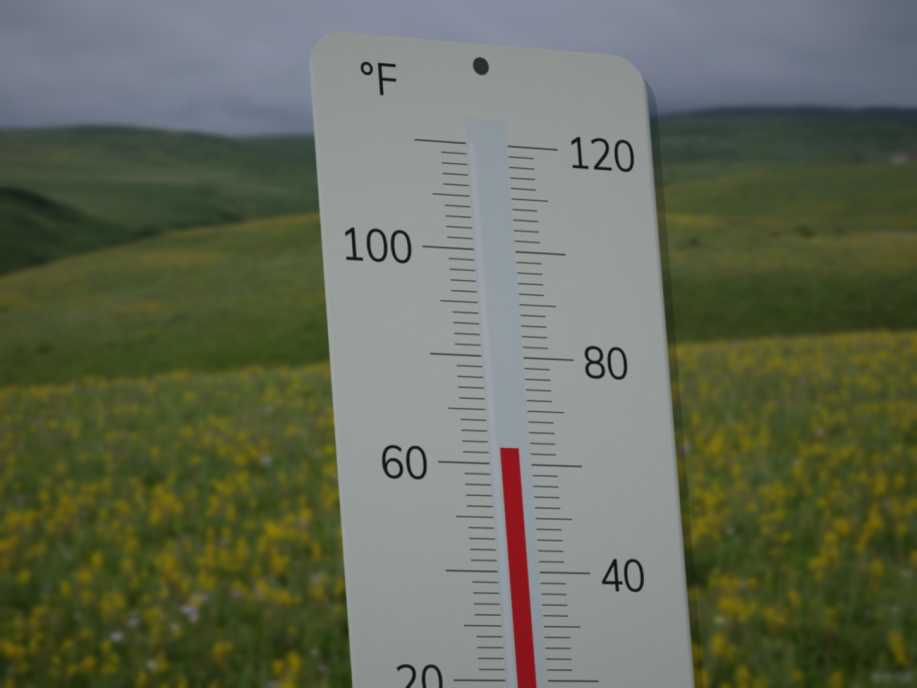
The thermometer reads °F 63
